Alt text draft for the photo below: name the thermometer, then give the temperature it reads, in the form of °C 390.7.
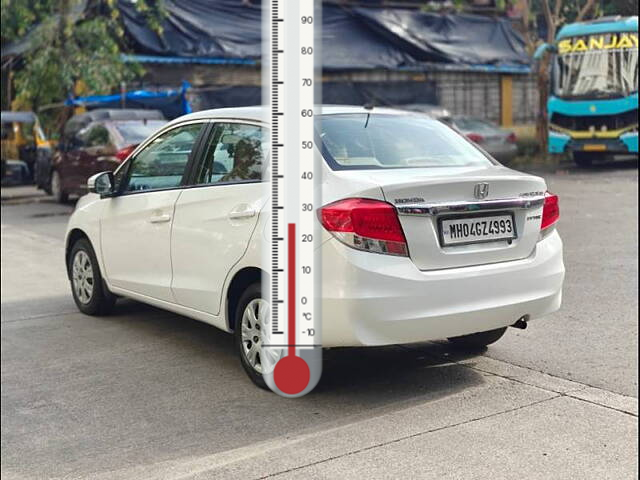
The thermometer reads °C 25
